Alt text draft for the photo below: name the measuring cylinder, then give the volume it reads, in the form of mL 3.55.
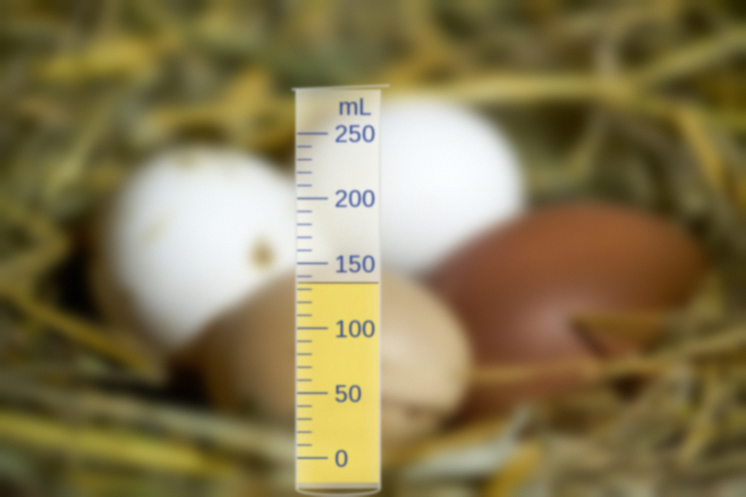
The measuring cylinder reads mL 135
